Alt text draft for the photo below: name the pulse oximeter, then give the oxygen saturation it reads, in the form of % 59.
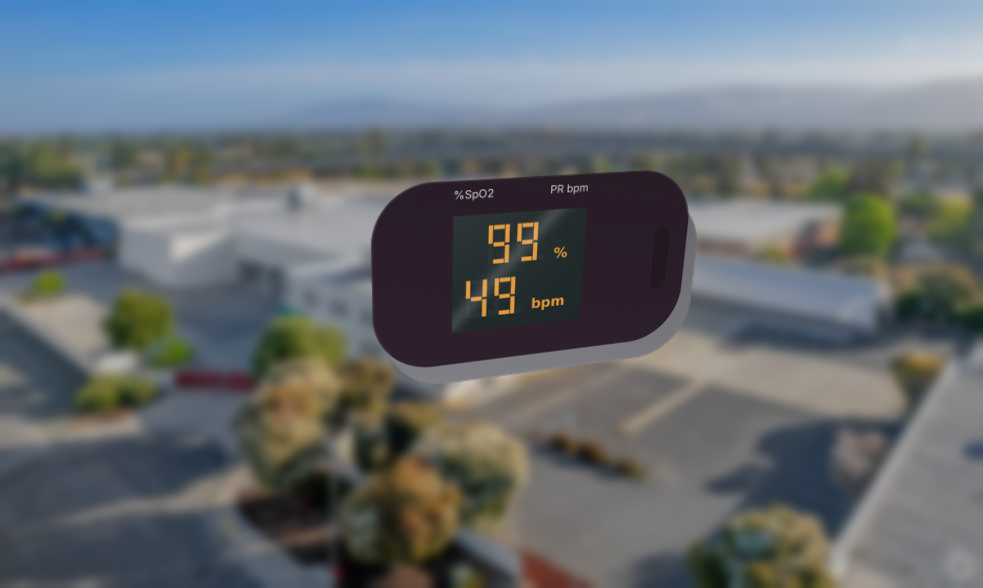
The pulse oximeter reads % 99
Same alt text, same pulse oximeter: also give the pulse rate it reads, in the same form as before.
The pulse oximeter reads bpm 49
